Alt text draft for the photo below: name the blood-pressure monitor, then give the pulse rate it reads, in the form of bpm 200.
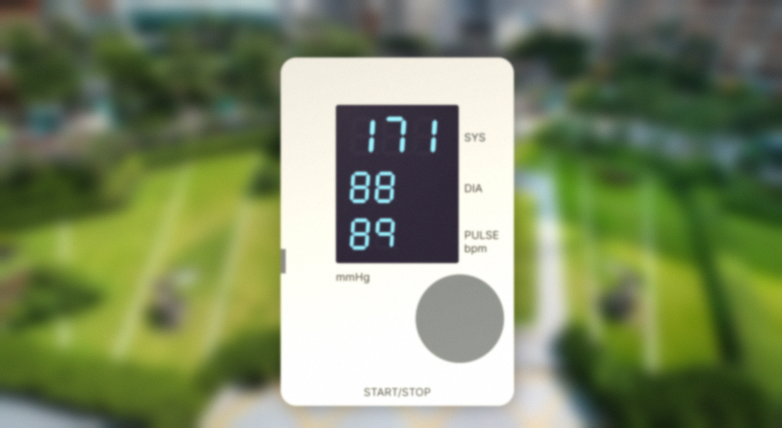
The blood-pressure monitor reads bpm 89
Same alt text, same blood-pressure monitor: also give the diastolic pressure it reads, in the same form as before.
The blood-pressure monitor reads mmHg 88
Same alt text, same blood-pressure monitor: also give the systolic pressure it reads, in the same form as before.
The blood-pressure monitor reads mmHg 171
